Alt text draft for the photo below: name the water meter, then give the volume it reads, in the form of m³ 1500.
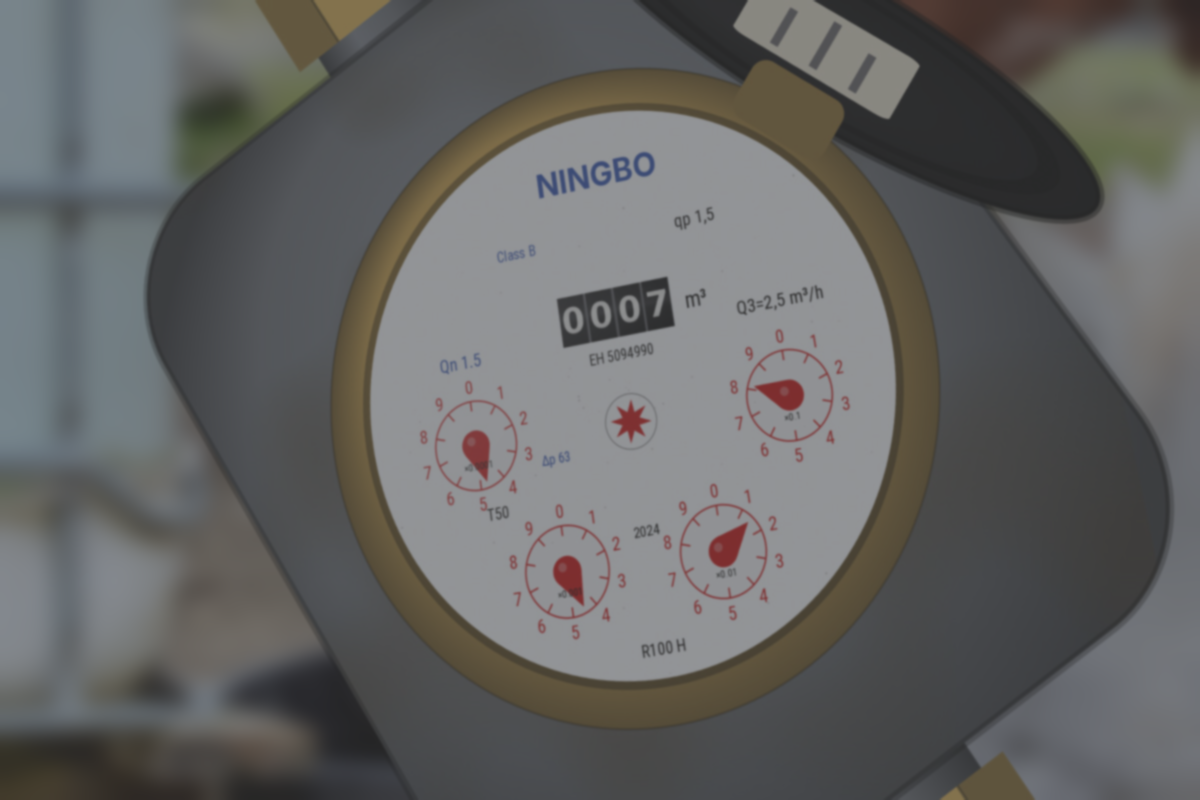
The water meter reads m³ 7.8144
